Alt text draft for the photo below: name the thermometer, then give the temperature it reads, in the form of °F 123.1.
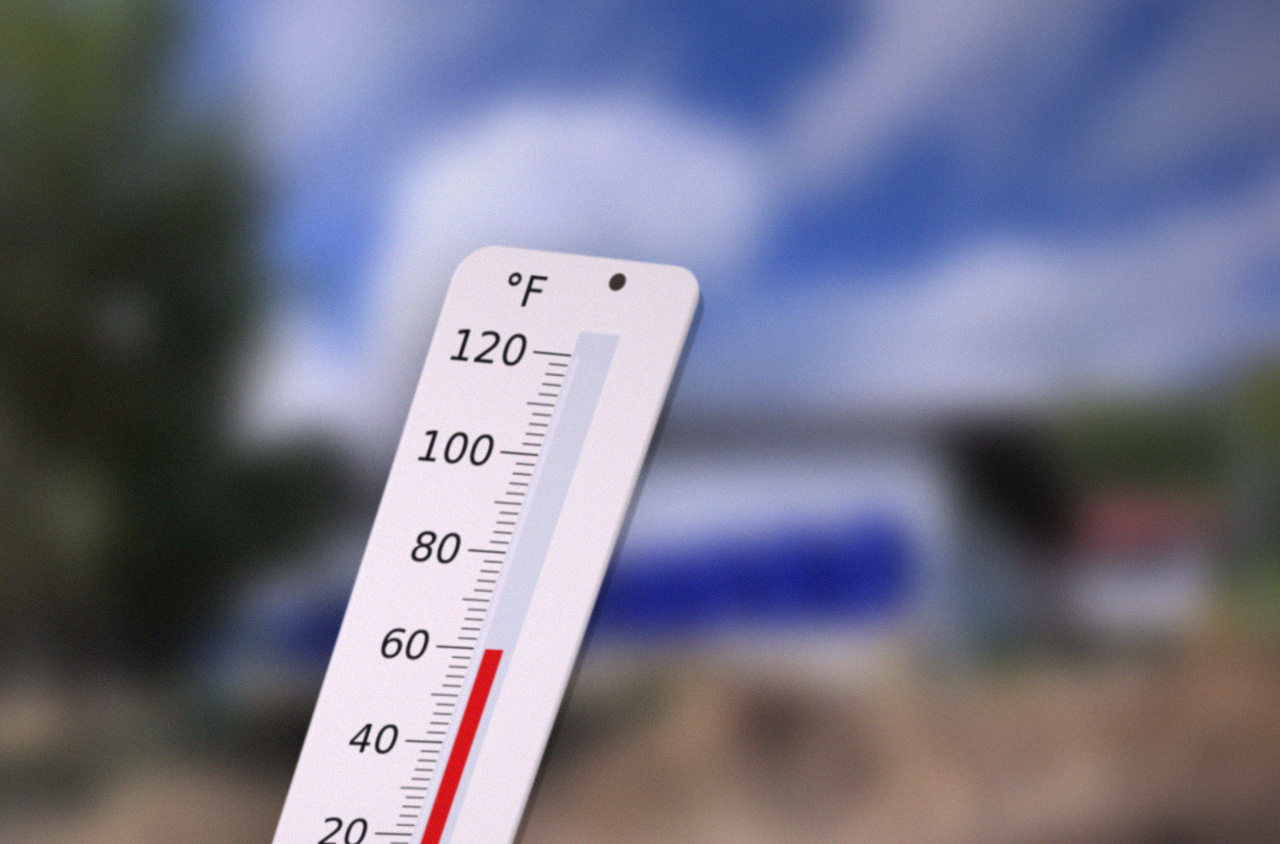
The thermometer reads °F 60
